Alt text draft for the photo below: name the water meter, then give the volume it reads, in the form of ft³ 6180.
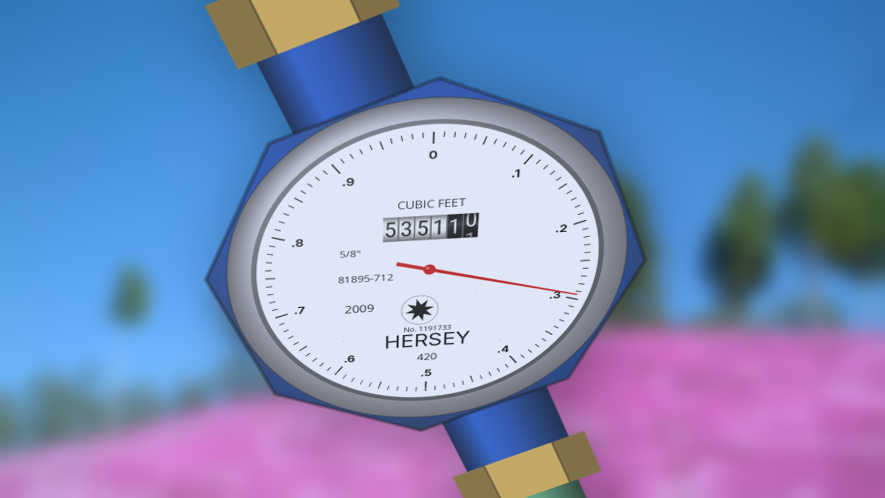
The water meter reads ft³ 535110.29
